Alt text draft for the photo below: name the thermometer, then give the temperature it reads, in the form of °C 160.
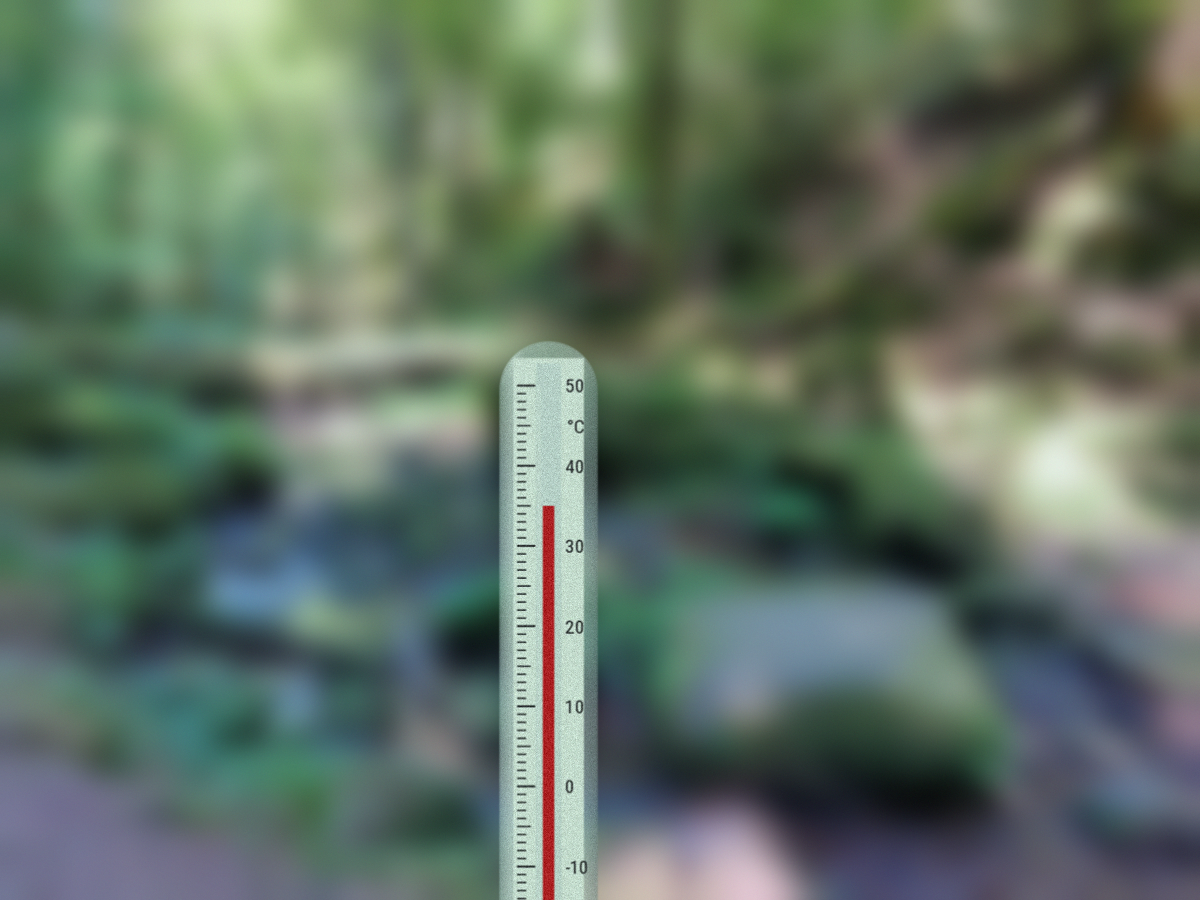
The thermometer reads °C 35
